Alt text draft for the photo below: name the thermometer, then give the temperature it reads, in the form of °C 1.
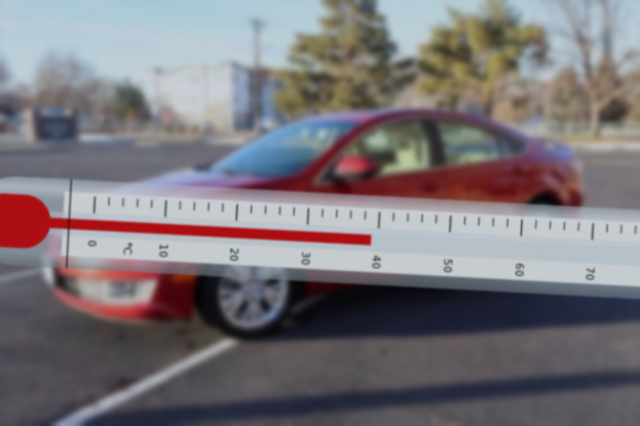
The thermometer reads °C 39
